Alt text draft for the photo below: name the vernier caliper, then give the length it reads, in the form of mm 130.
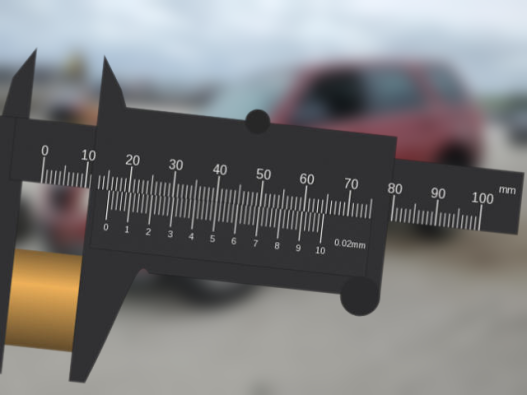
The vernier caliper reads mm 15.5
